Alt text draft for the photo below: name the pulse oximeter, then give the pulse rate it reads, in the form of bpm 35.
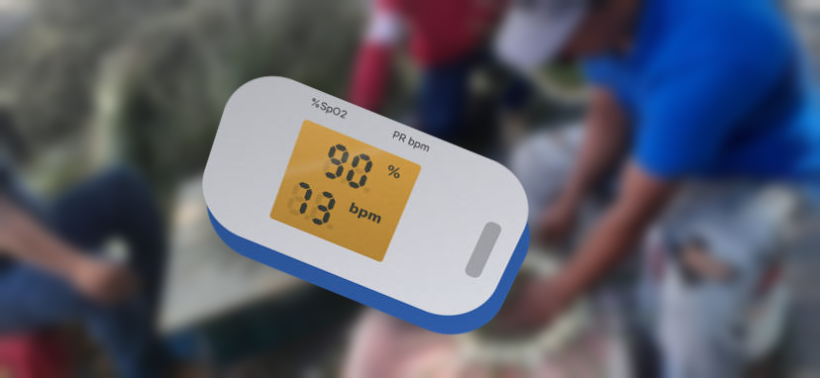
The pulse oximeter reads bpm 73
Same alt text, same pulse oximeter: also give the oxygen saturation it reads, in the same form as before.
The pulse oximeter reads % 90
